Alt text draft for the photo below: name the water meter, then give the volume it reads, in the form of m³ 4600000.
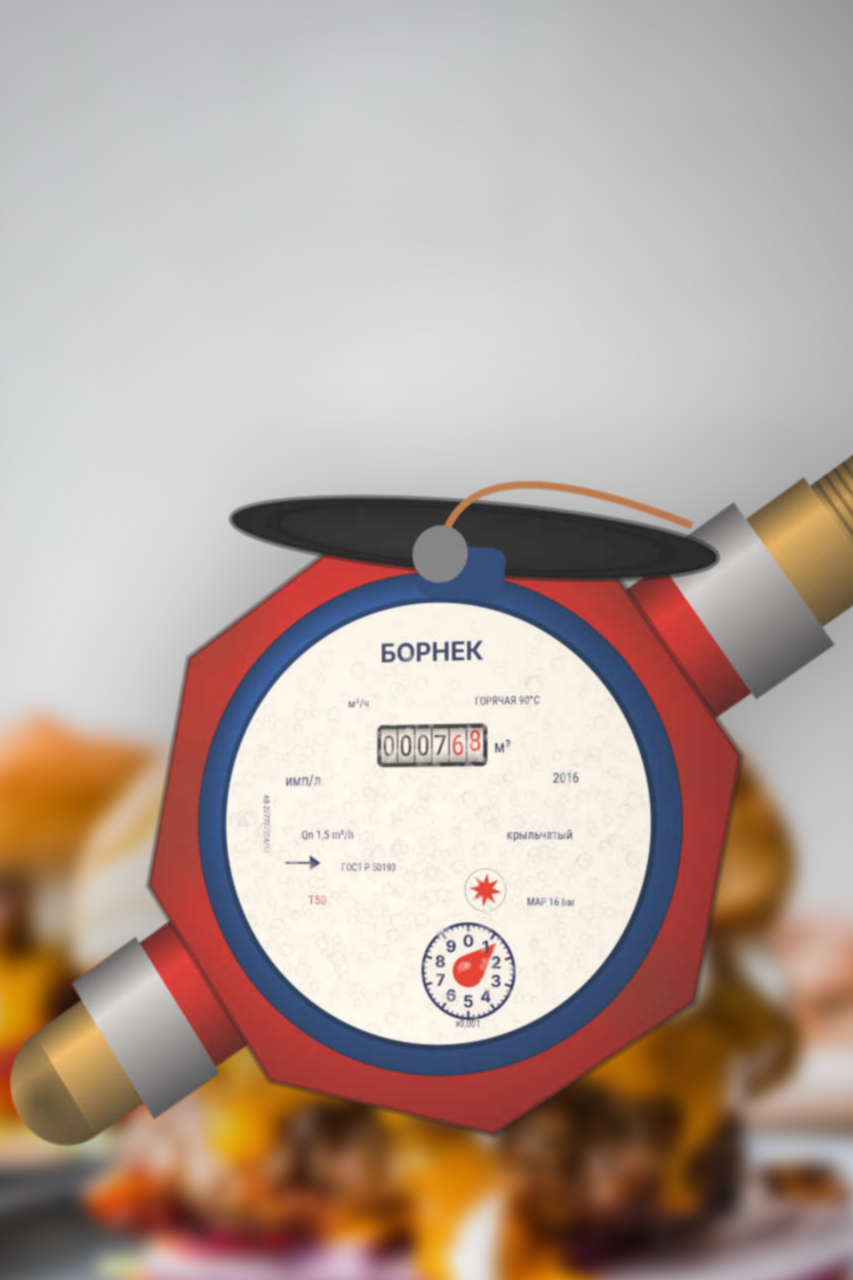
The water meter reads m³ 7.681
